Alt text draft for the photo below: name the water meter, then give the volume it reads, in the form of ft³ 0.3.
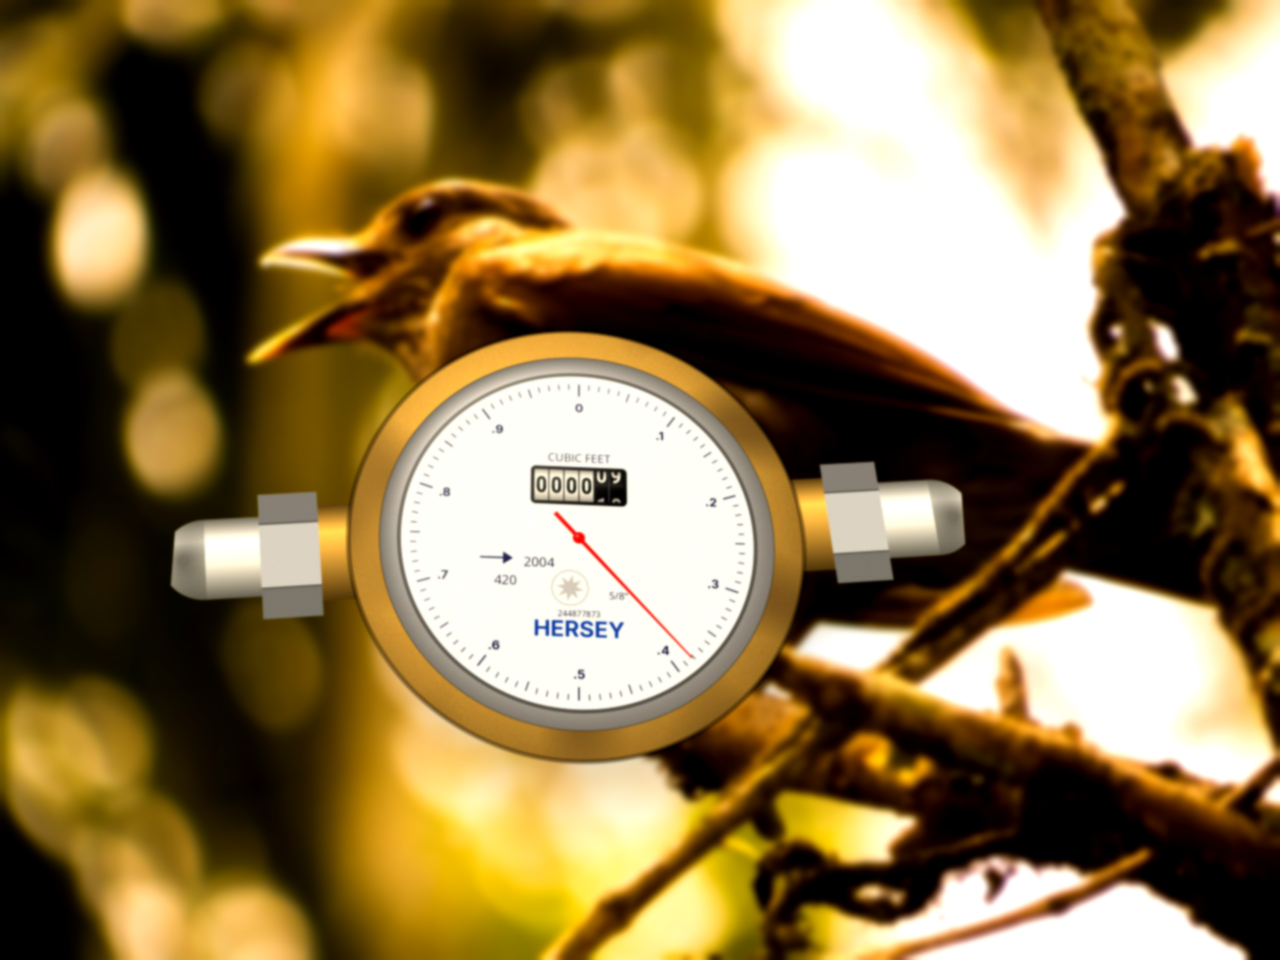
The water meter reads ft³ 9.38
